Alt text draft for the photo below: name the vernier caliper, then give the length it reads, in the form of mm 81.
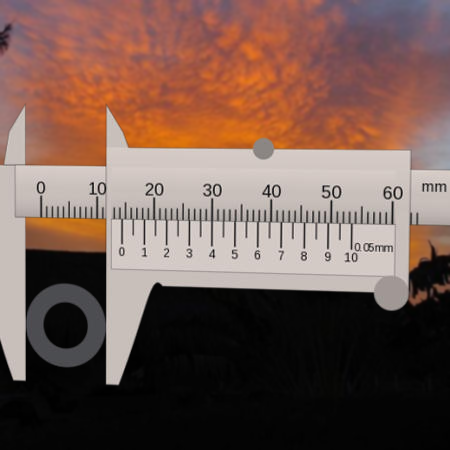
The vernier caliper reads mm 14.4
